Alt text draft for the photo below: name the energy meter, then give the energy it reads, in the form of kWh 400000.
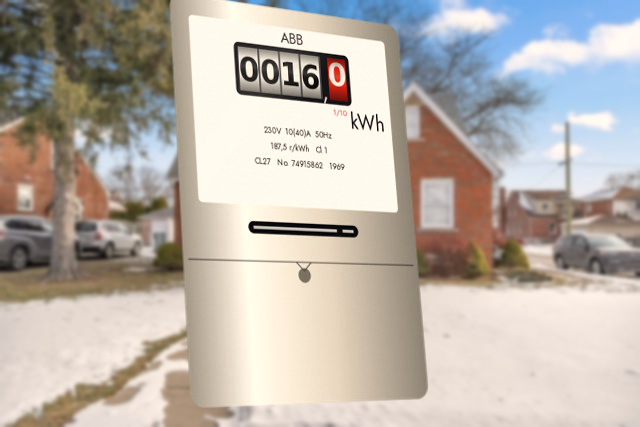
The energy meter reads kWh 16.0
